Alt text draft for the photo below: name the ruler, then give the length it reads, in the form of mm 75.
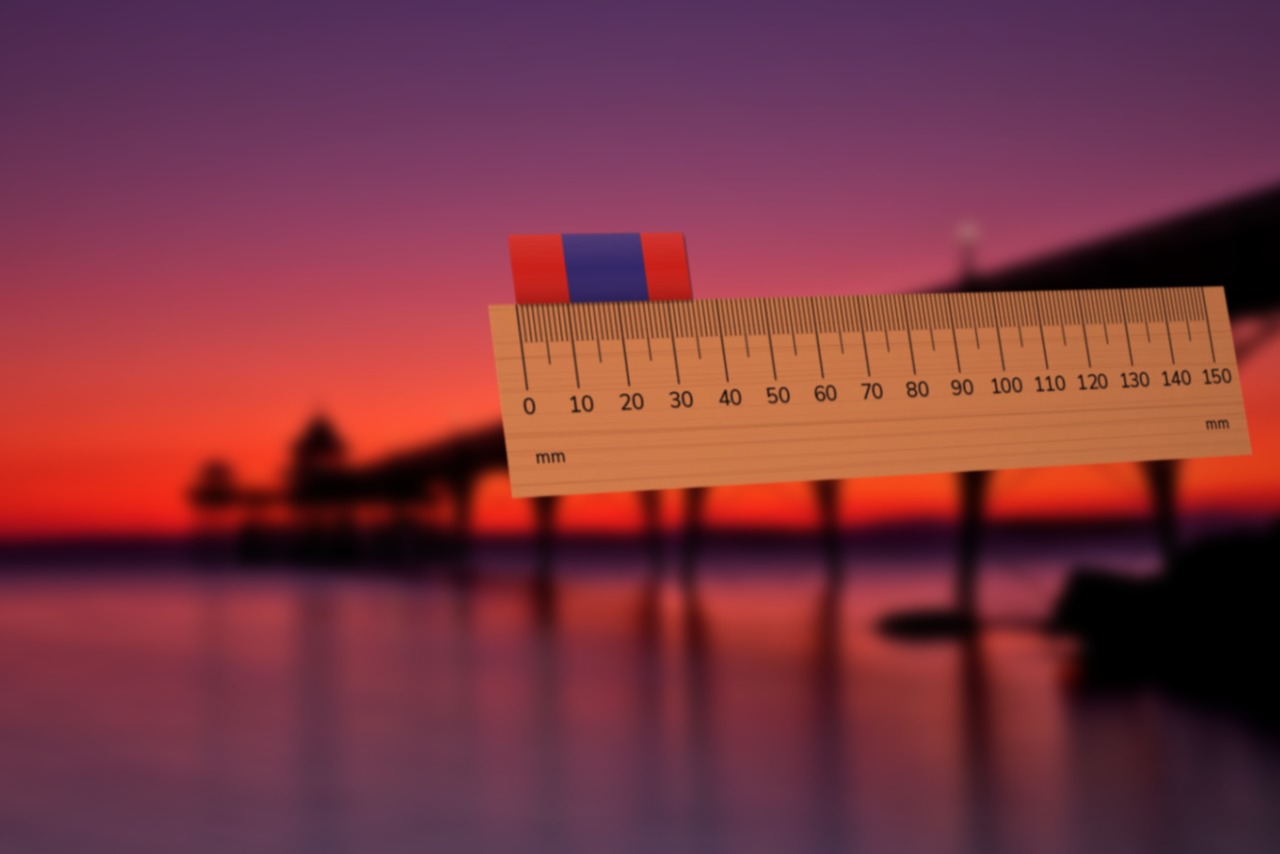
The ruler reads mm 35
